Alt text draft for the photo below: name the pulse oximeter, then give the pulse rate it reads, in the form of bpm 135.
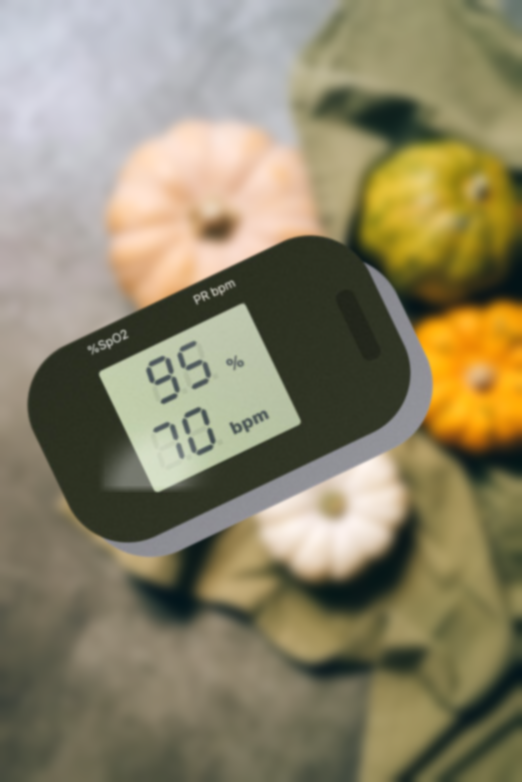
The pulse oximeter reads bpm 70
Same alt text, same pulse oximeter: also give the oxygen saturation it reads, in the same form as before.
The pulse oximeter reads % 95
